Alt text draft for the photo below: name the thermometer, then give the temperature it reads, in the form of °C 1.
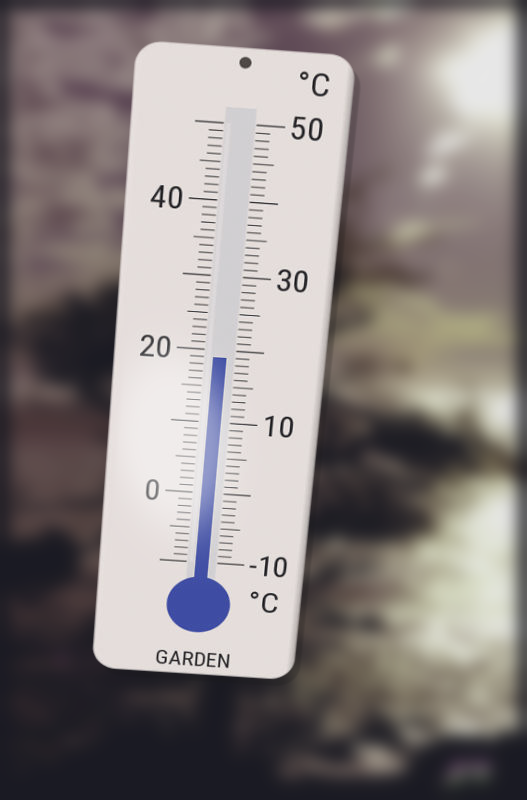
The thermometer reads °C 19
